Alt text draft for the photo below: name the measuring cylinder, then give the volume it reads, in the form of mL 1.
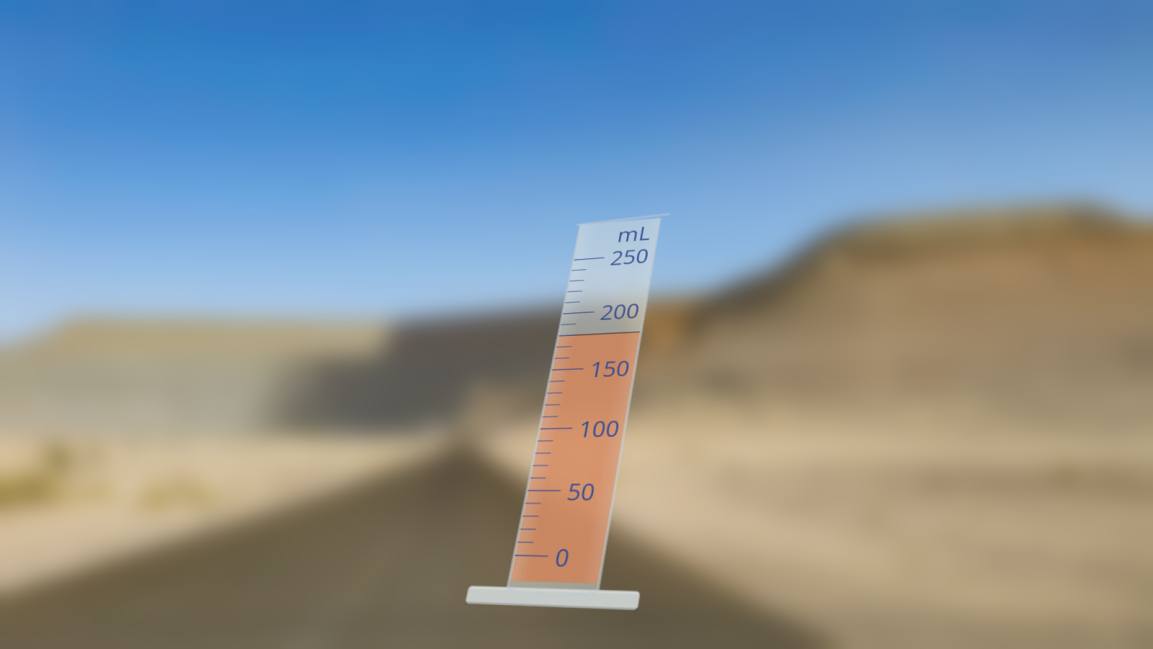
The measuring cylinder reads mL 180
